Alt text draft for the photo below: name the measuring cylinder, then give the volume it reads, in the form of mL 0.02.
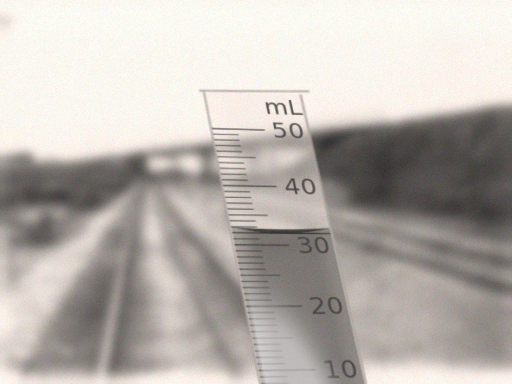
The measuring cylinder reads mL 32
